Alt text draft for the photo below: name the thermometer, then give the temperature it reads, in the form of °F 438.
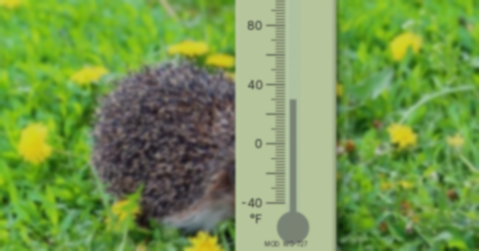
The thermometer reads °F 30
